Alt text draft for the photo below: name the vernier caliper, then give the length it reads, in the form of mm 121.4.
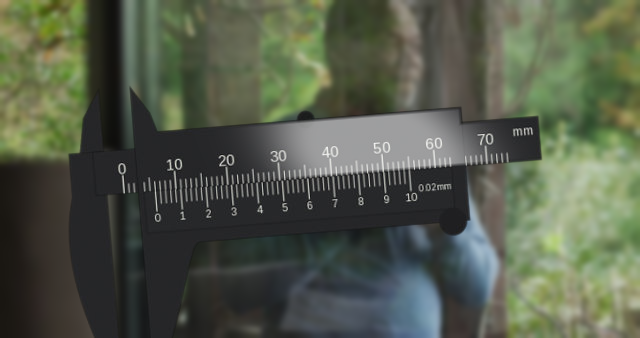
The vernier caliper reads mm 6.0
